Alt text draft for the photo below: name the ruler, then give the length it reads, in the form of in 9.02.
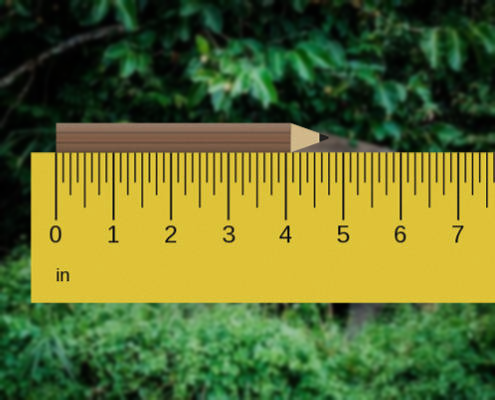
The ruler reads in 4.75
